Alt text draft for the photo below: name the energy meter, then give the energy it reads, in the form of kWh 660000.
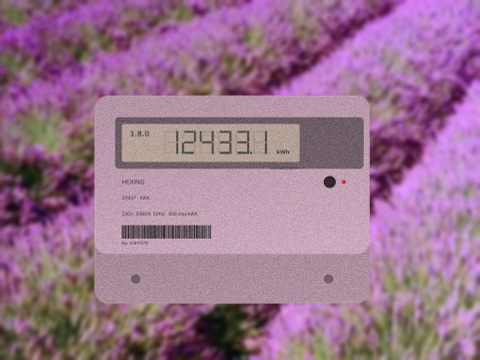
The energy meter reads kWh 12433.1
